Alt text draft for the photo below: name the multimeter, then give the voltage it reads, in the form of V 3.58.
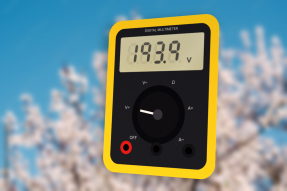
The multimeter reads V 193.9
